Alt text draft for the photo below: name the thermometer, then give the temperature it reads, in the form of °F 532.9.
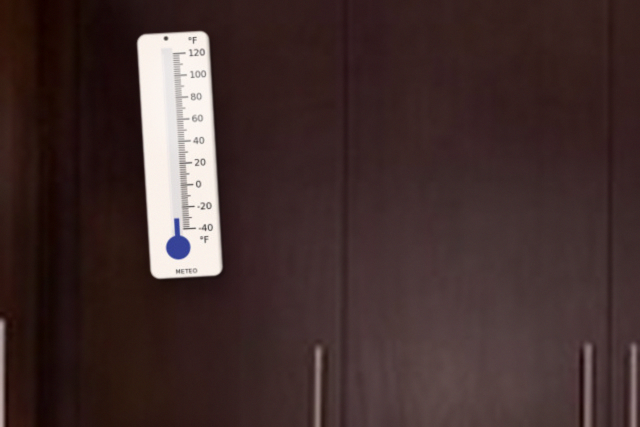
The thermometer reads °F -30
